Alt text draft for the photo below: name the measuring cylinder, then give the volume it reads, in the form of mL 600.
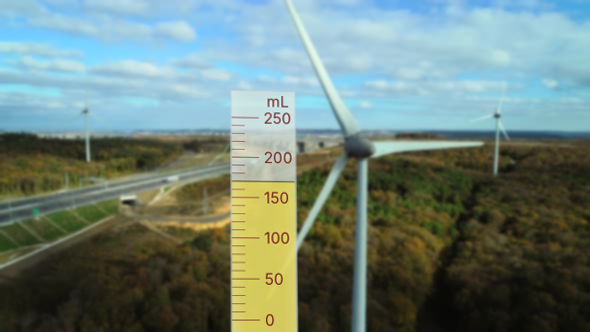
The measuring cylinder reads mL 170
